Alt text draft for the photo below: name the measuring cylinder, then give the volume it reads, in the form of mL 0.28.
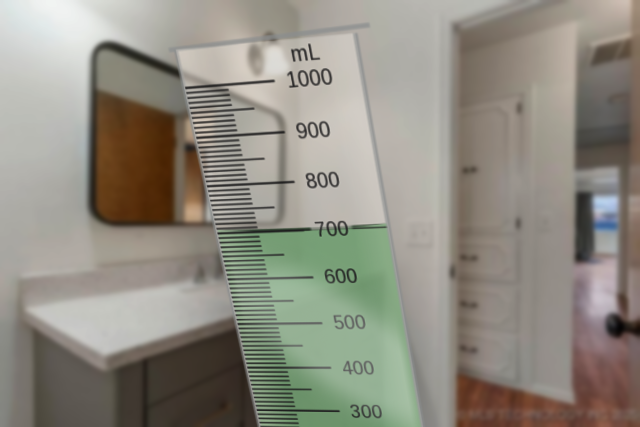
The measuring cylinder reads mL 700
